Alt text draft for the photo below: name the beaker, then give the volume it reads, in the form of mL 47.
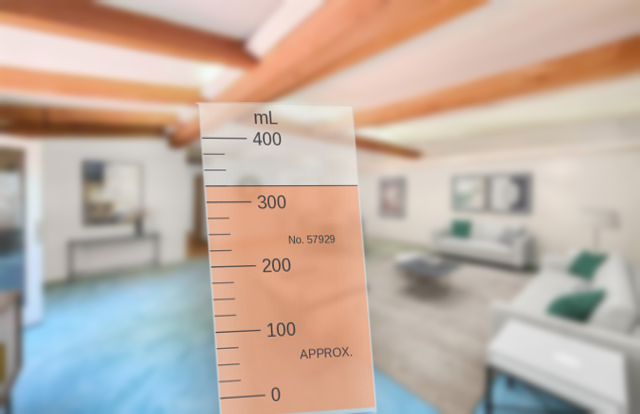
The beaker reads mL 325
